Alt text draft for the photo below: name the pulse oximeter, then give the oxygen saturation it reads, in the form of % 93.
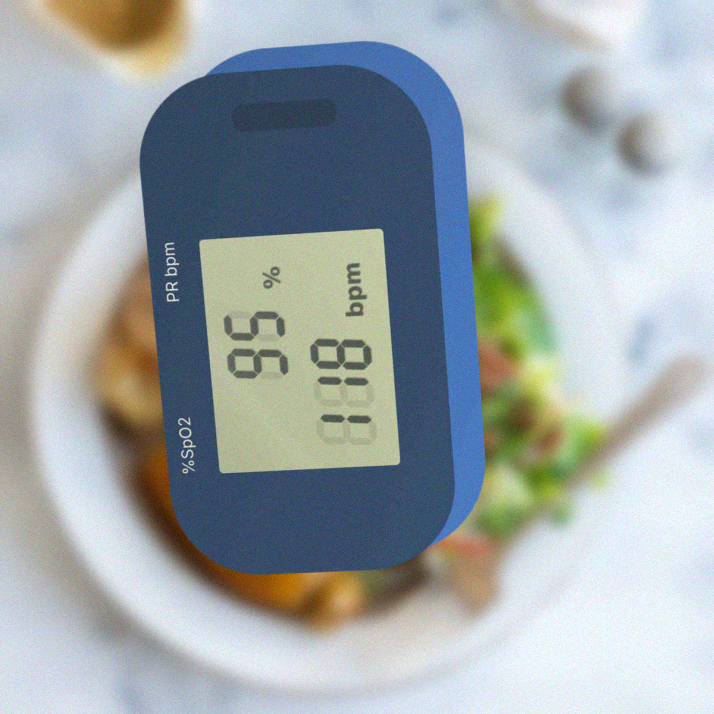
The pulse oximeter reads % 95
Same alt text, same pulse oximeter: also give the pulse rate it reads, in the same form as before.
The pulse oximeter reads bpm 118
